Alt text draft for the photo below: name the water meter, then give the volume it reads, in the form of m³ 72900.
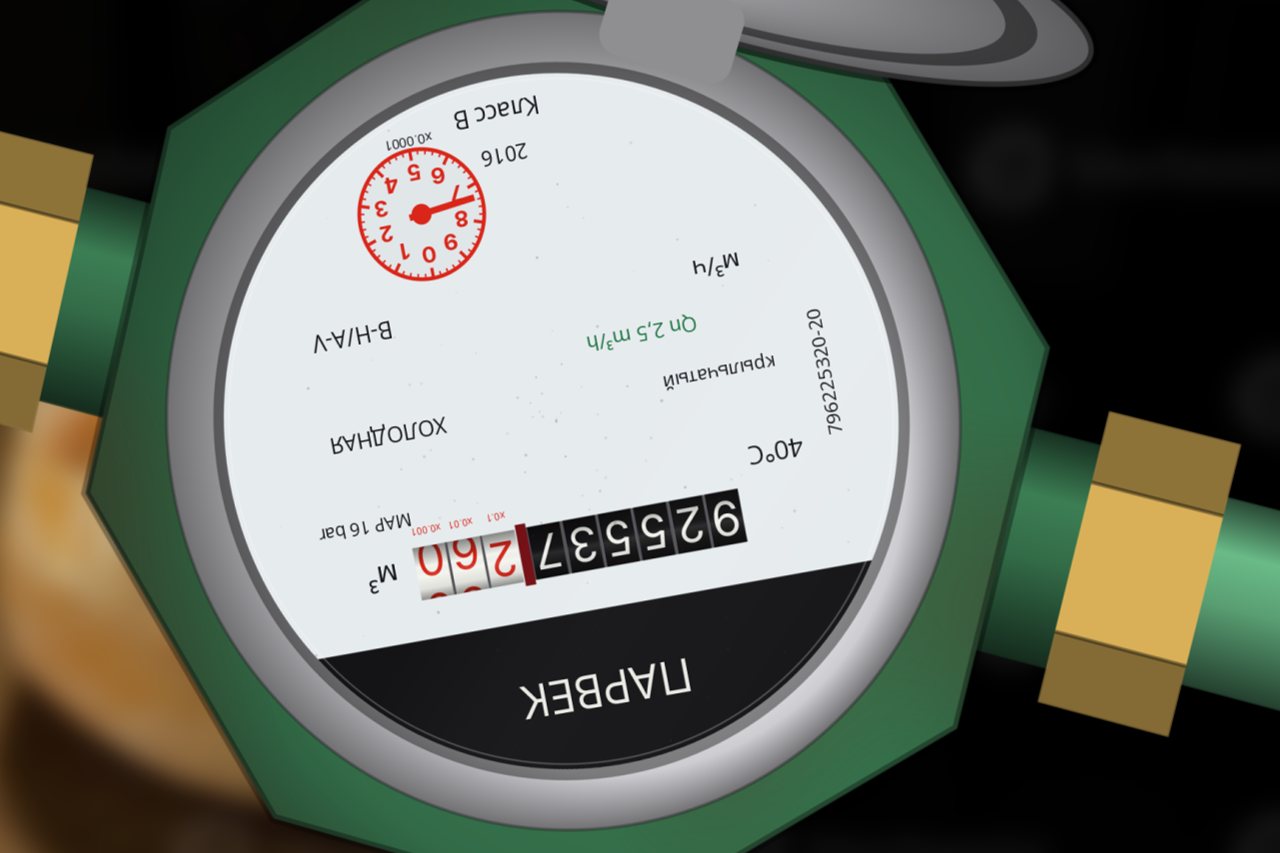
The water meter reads m³ 925537.2597
